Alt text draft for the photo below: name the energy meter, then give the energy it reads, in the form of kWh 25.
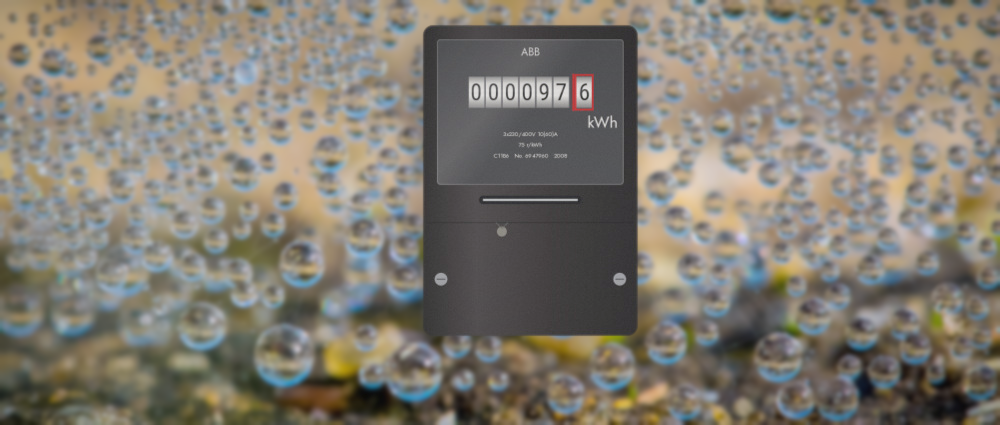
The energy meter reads kWh 97.6
